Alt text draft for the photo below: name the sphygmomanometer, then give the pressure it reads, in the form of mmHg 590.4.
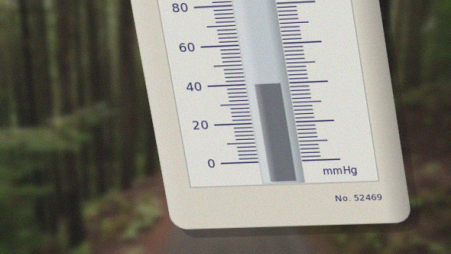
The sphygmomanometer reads mmHg 40
